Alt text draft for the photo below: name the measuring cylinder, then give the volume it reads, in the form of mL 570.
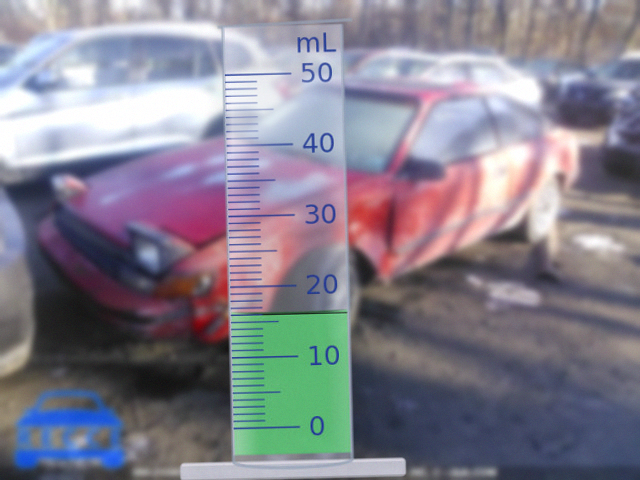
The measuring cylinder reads mL 16
